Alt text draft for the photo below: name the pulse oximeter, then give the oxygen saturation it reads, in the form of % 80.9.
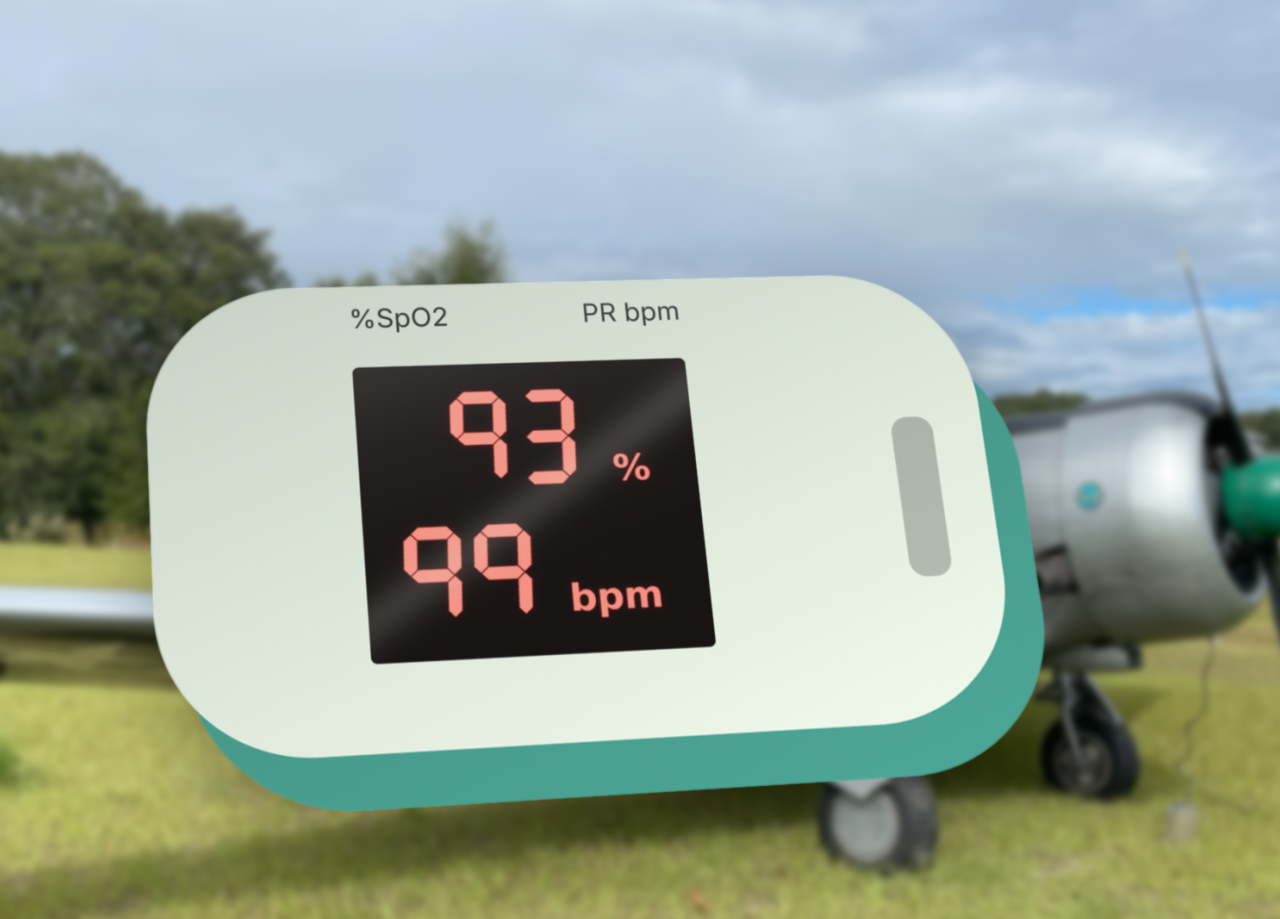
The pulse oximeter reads % 93
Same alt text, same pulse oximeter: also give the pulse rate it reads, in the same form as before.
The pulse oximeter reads bpm 99
